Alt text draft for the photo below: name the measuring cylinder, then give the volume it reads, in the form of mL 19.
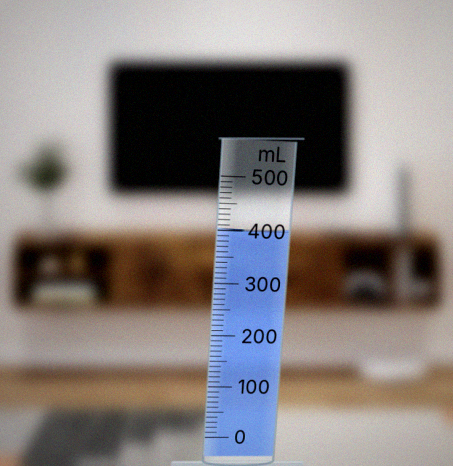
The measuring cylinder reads mL 400
